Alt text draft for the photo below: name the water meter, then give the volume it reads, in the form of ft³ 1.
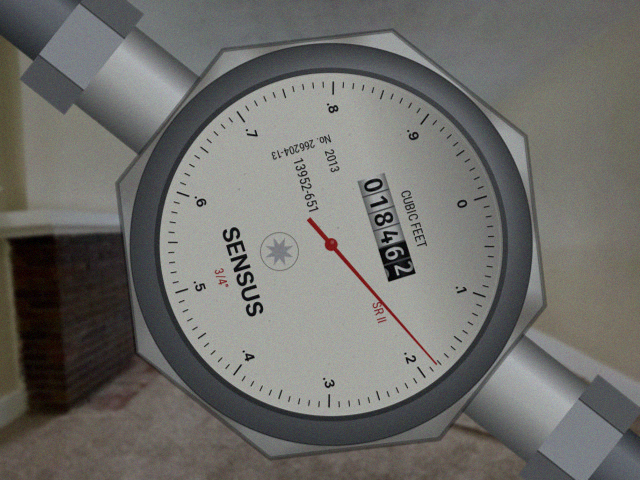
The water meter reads ft³ 18462.18
